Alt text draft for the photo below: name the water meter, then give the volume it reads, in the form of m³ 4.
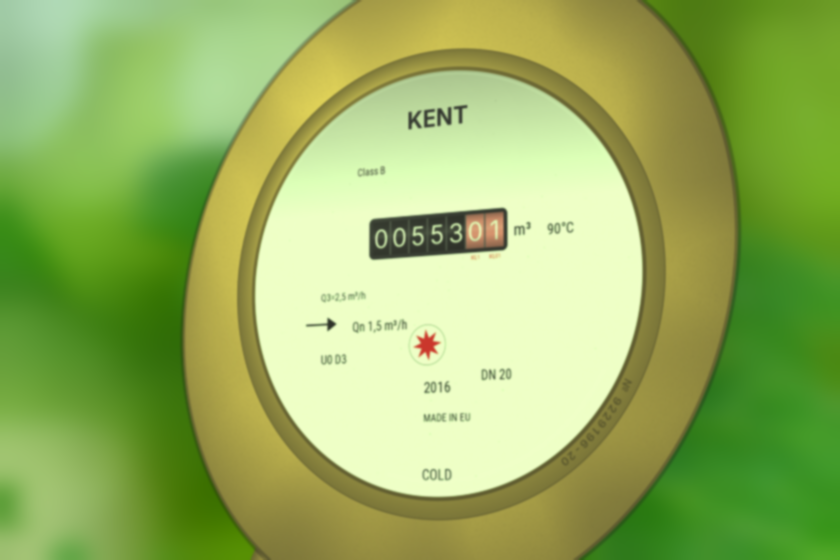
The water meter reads m³ 553.01
